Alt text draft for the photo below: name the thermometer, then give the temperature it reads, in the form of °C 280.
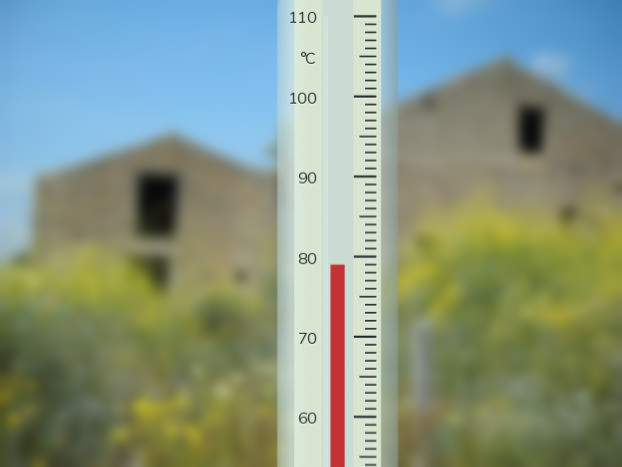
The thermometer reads °C 79
